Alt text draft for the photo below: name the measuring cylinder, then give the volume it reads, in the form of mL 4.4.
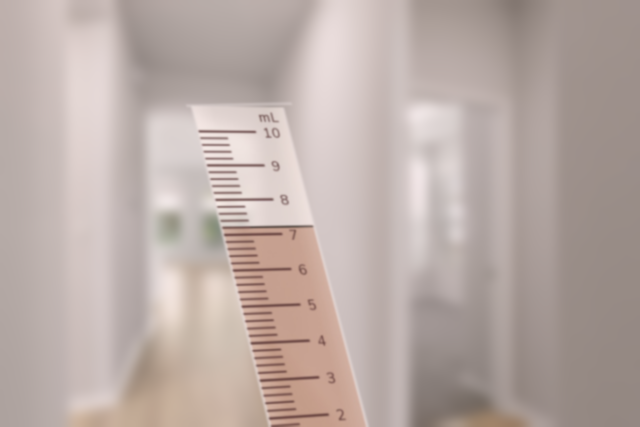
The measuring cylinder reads mL 7.2
